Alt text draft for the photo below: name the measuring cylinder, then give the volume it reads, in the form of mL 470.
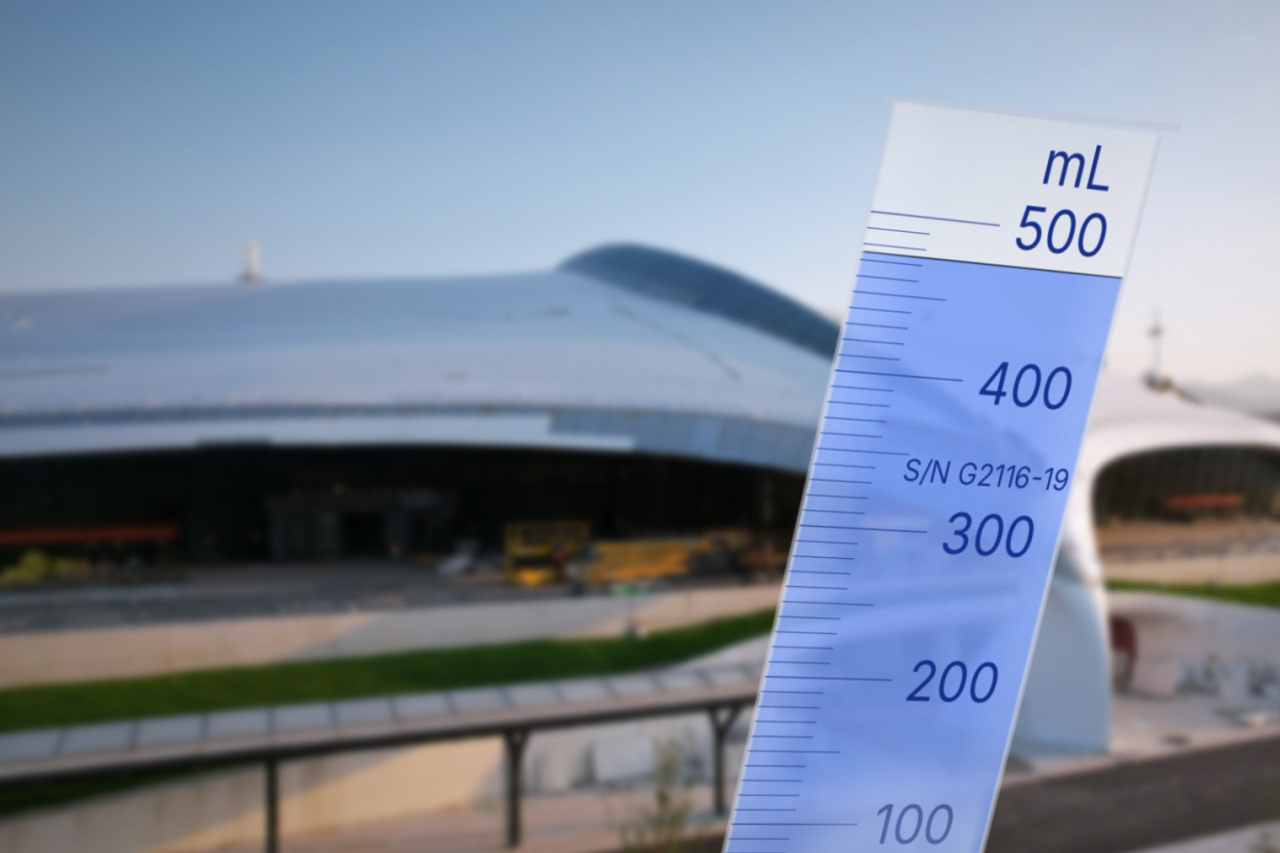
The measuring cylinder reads mL 475
